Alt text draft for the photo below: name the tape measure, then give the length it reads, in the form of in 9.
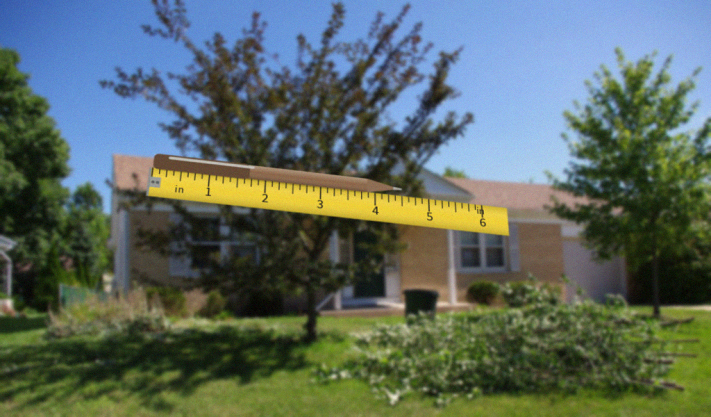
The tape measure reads in 4.5
